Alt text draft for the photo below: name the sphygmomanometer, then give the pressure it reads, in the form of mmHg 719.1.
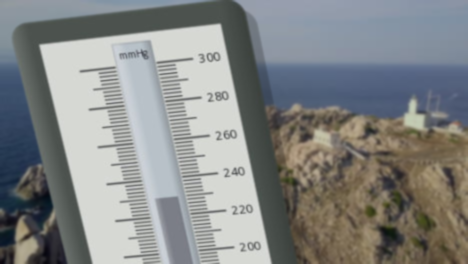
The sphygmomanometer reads mmHg 230
